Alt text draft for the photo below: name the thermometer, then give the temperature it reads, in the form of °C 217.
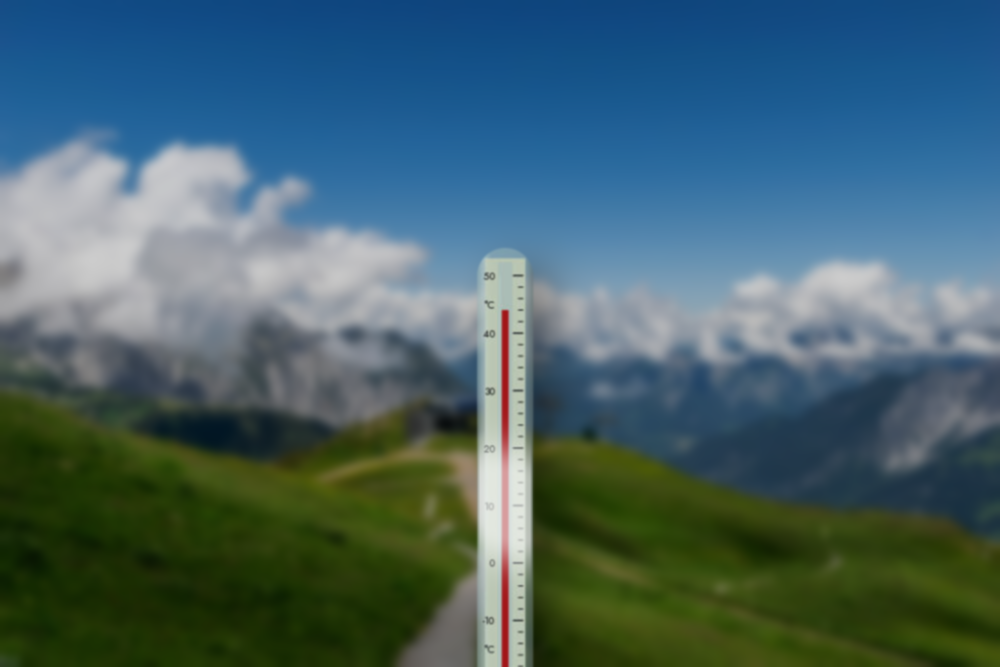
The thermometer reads °C 44
